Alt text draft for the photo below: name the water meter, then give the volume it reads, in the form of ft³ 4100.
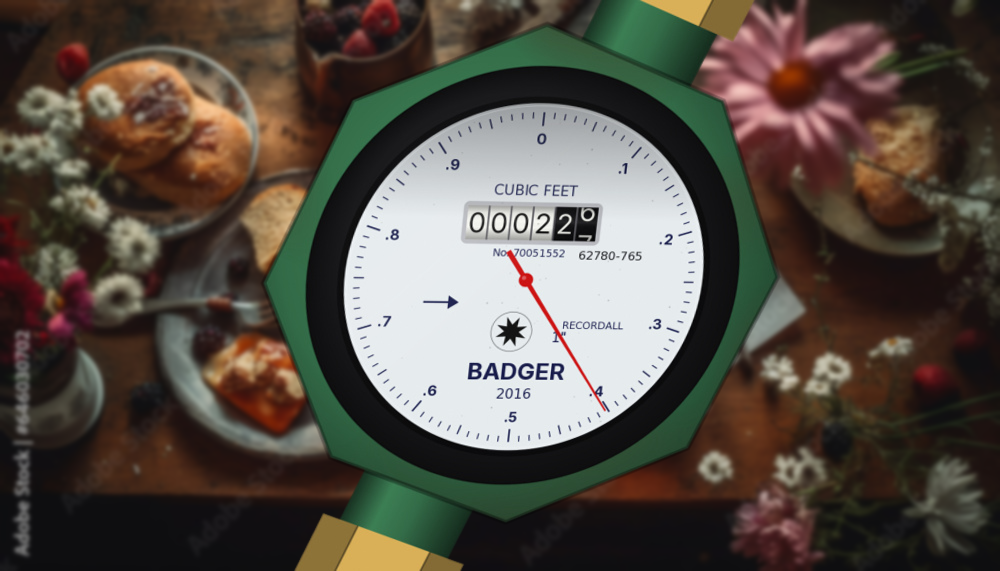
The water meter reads ft³ 226.40
